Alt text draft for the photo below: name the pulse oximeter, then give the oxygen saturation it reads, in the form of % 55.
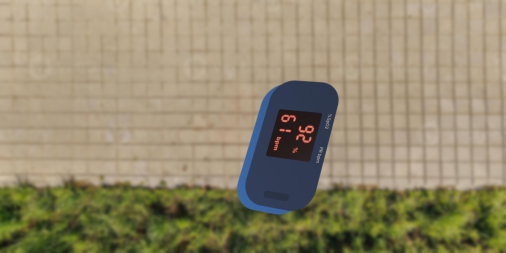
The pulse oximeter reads % 92
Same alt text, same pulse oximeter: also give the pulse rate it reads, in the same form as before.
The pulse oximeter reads bpm 61
